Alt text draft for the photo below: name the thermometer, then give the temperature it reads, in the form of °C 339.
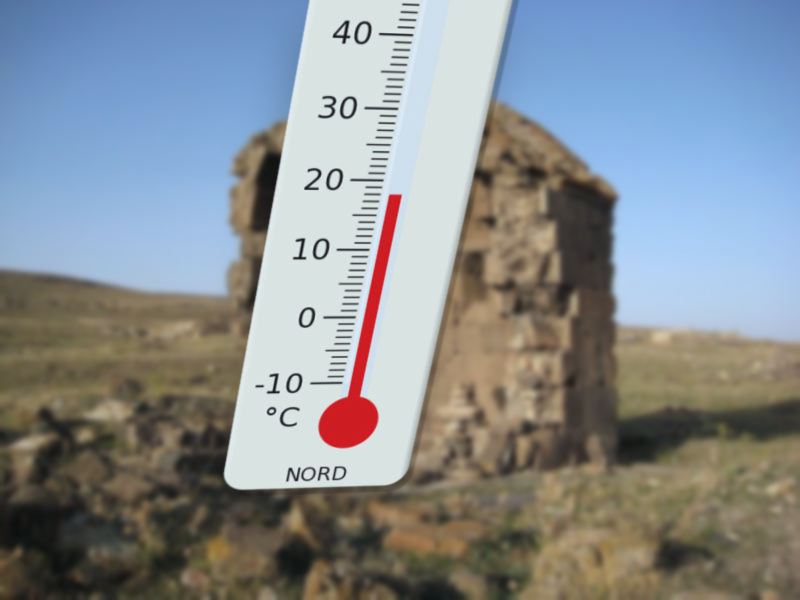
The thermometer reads °C 18
